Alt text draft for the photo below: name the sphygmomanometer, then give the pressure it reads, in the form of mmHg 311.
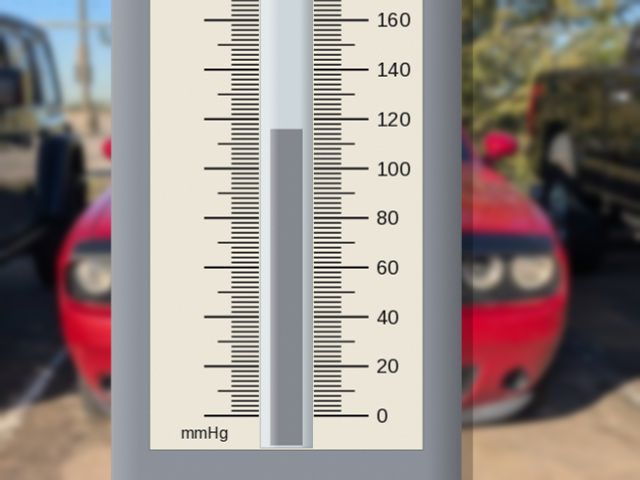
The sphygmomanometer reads mmHg 116
